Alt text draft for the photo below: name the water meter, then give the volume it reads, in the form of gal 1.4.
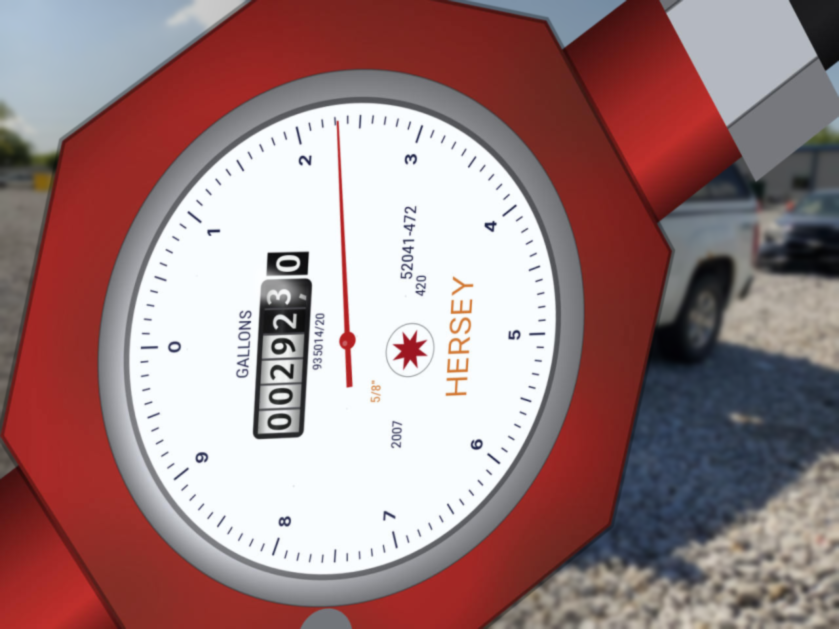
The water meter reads gal 29232.3
